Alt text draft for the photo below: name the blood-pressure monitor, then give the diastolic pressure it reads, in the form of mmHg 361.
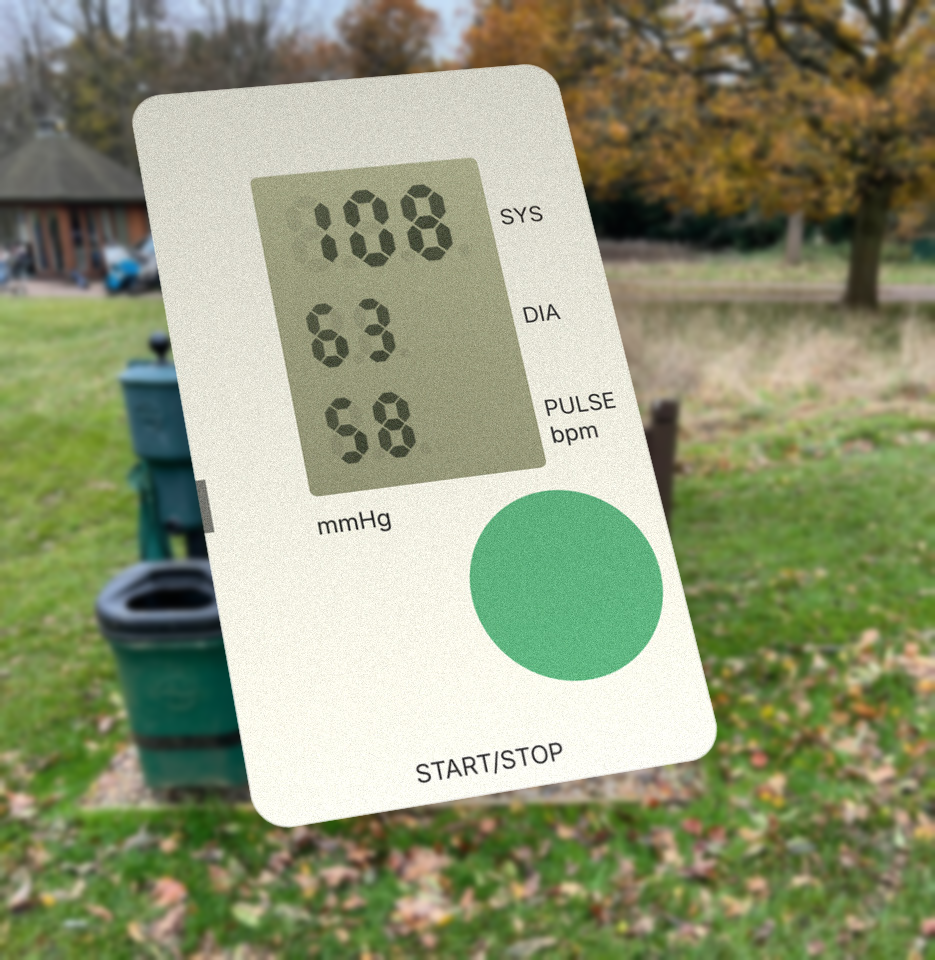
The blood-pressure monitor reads mmHg 63
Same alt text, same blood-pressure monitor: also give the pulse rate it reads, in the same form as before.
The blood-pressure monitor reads bpm 58
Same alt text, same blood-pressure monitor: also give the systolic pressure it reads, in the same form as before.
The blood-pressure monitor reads mmHg 108
